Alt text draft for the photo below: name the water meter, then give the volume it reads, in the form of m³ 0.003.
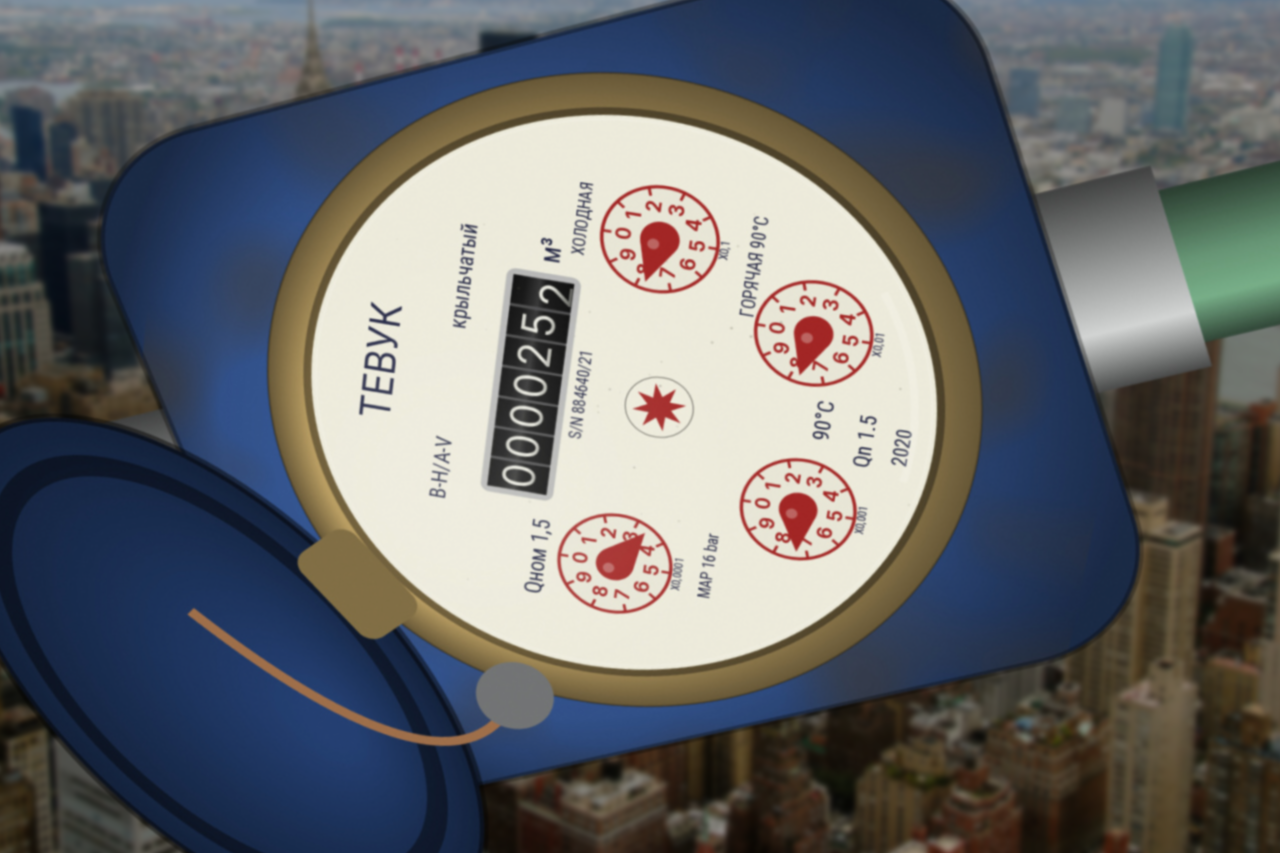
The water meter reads m³ 251.7773
